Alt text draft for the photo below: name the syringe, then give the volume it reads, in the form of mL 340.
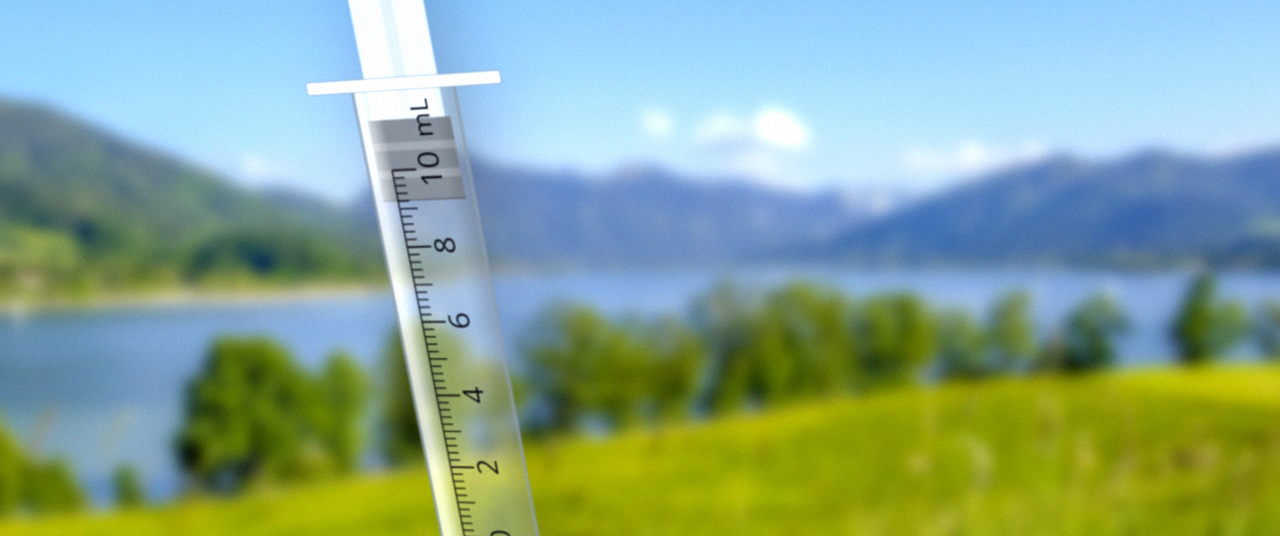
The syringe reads mL 9.2
